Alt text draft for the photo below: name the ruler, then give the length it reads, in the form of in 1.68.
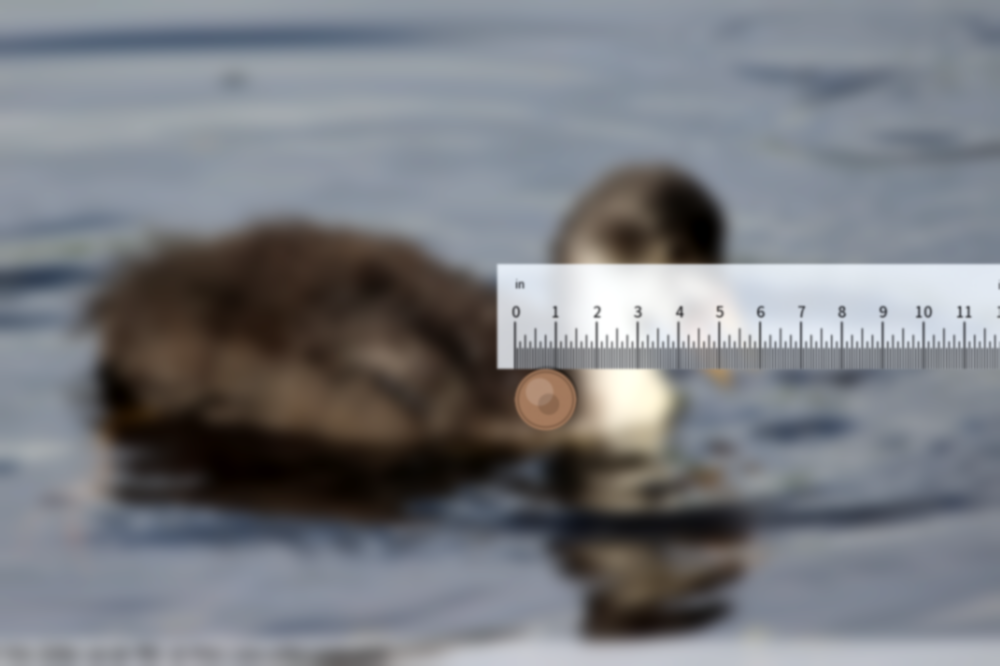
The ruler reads in 1.5
